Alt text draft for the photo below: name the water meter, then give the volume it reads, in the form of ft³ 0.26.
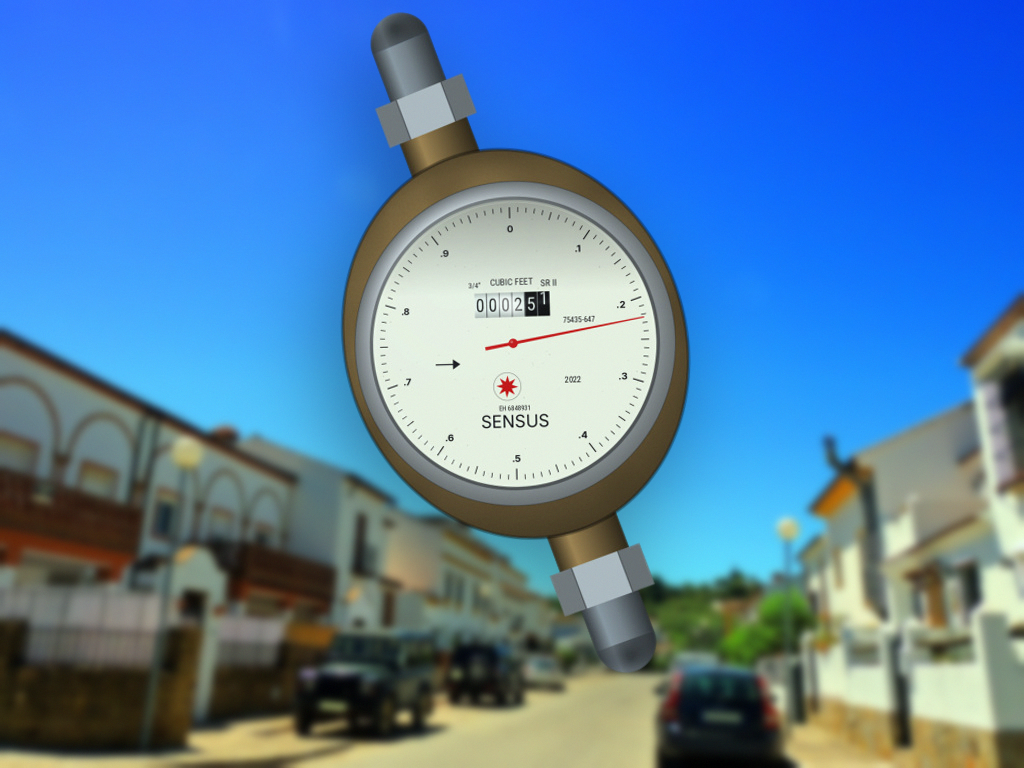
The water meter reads ft³ 251.22
